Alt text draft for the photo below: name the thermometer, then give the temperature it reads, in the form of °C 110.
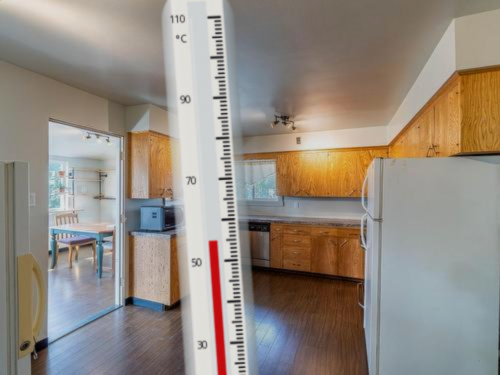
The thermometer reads °C 55
